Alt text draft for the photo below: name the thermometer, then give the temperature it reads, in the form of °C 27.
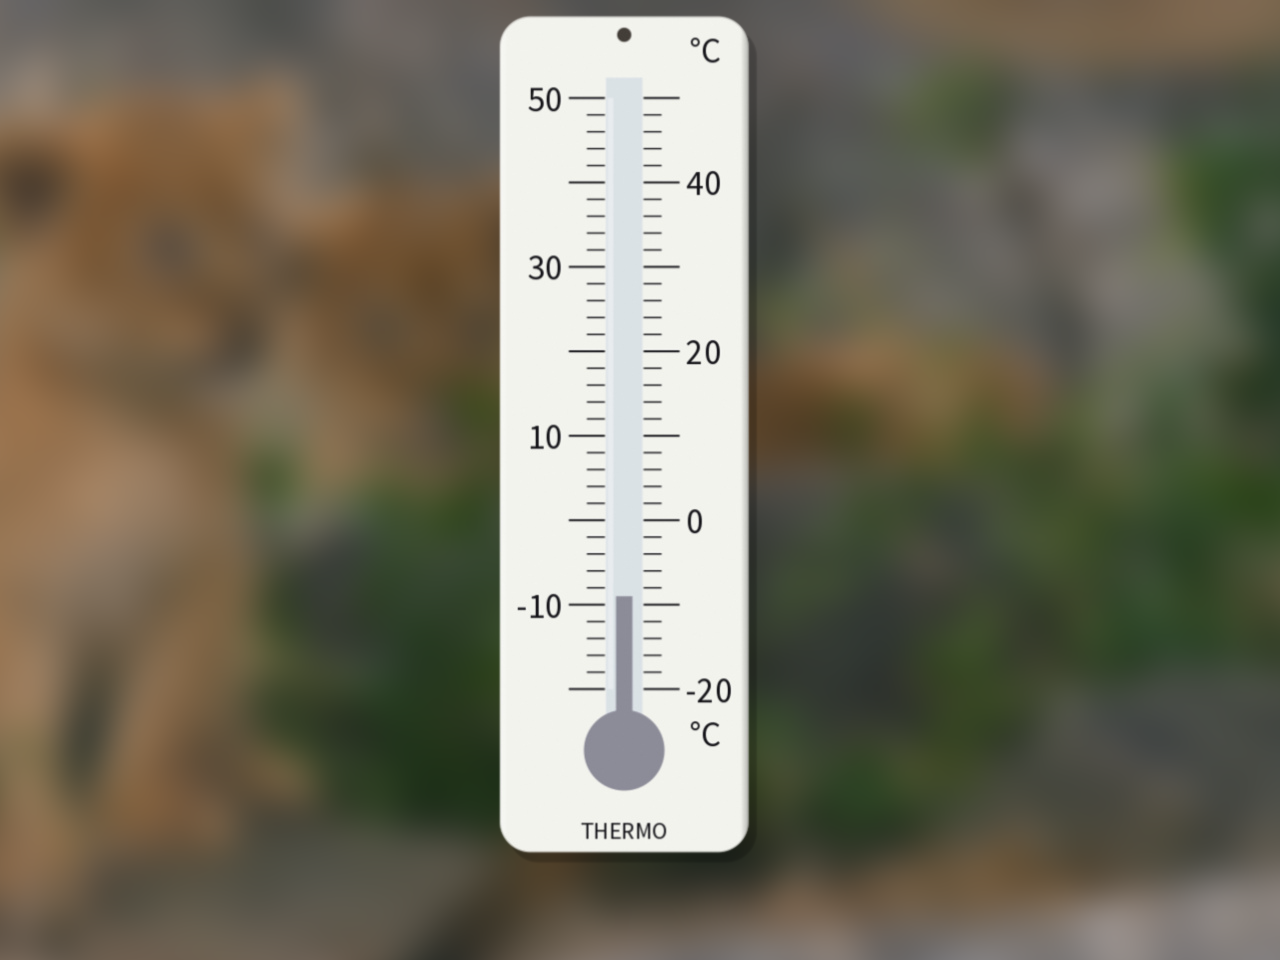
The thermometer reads °C -9
